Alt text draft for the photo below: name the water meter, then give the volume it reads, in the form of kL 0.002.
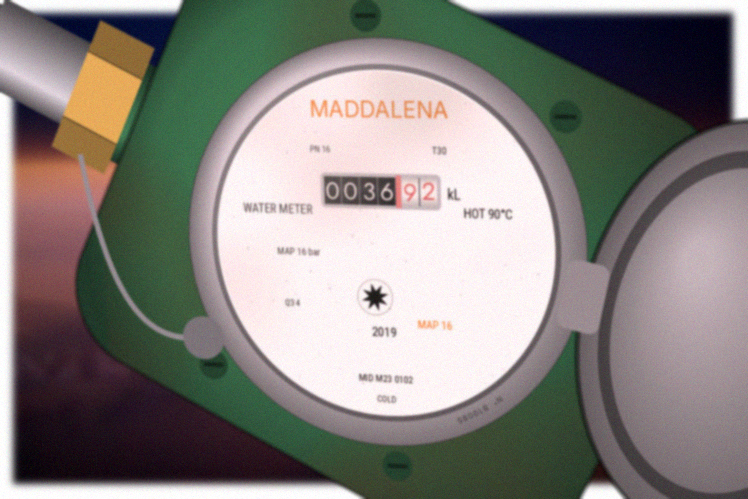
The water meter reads kL 36.92
